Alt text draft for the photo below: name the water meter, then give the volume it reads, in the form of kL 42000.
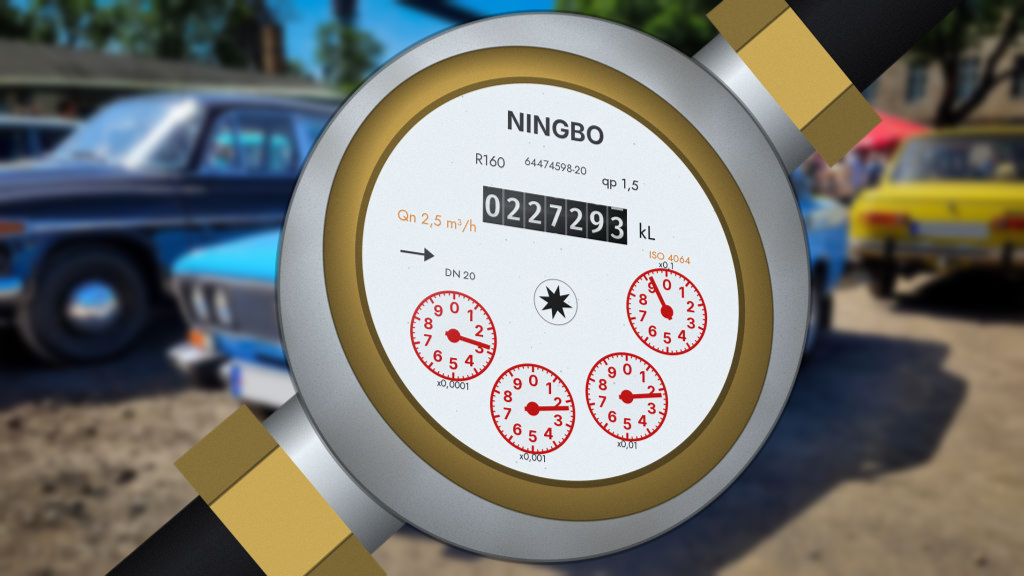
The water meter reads kL 227292.9222
